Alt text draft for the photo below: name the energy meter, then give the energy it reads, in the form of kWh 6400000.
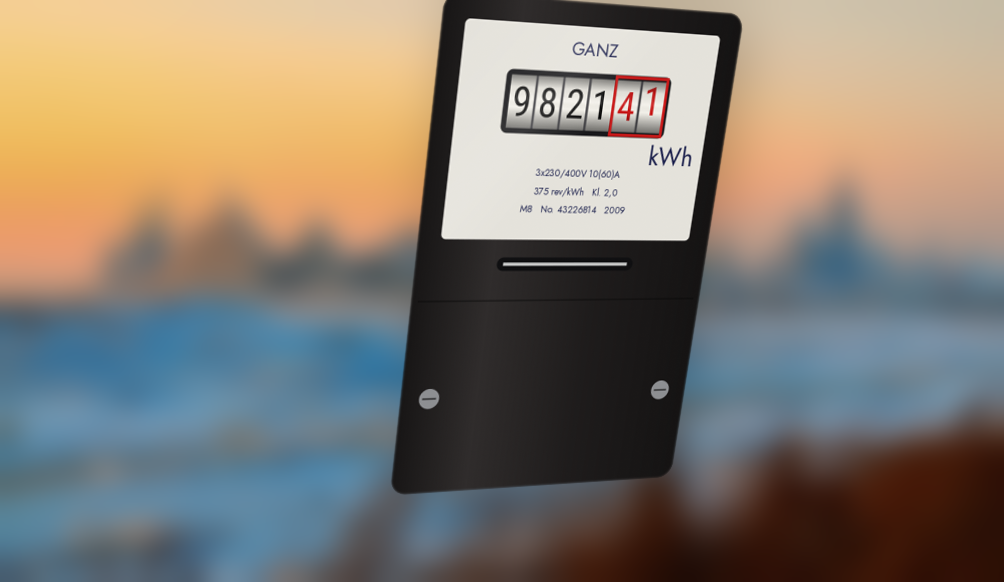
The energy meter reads kWh 9821.41
